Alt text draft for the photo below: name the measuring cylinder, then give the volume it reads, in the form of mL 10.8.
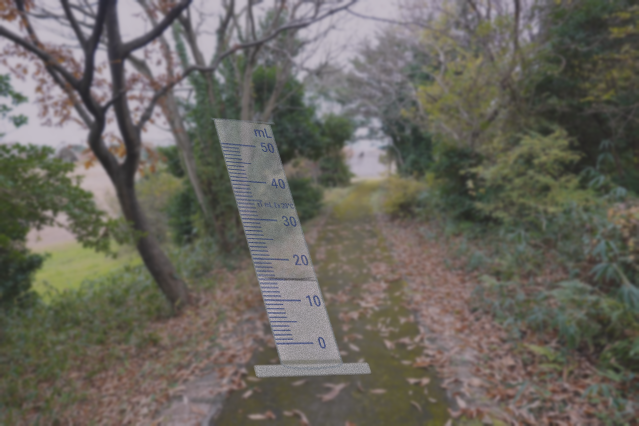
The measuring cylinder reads mL 15
